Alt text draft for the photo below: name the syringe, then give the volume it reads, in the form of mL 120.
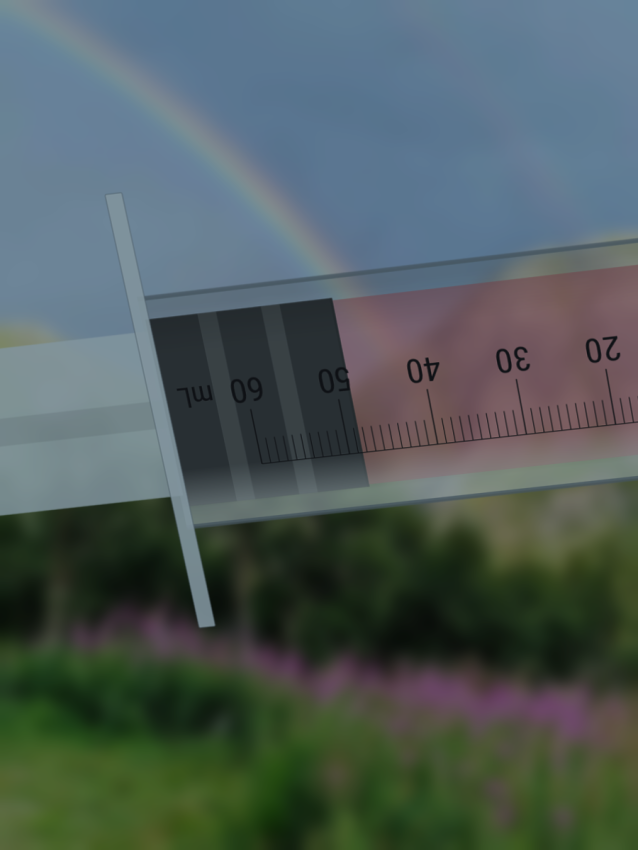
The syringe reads mL 48.5
